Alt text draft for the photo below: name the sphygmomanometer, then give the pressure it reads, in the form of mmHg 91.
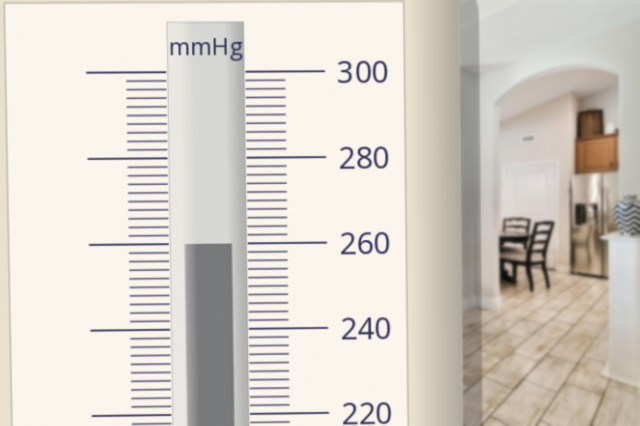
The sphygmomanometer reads mmHg 260
